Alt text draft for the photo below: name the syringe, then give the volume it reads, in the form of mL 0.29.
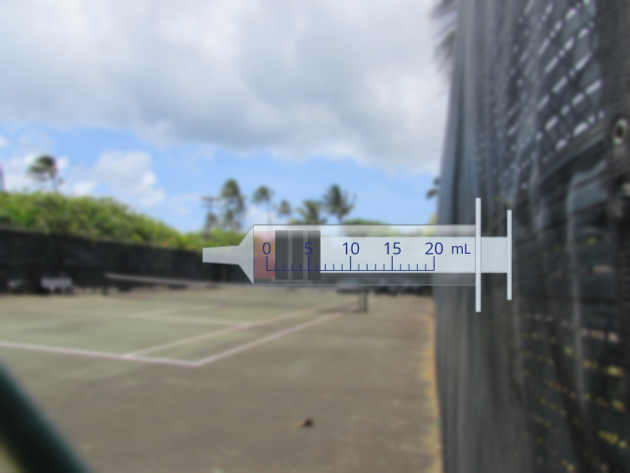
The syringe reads mL 1
